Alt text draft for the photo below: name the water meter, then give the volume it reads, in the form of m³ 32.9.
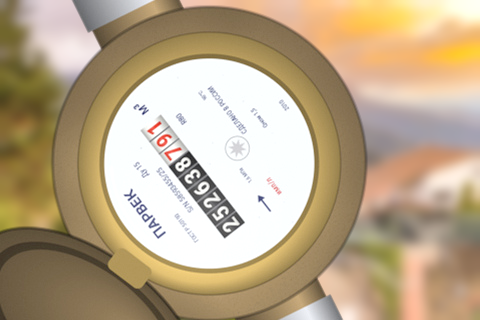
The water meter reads m³ 252638.791
